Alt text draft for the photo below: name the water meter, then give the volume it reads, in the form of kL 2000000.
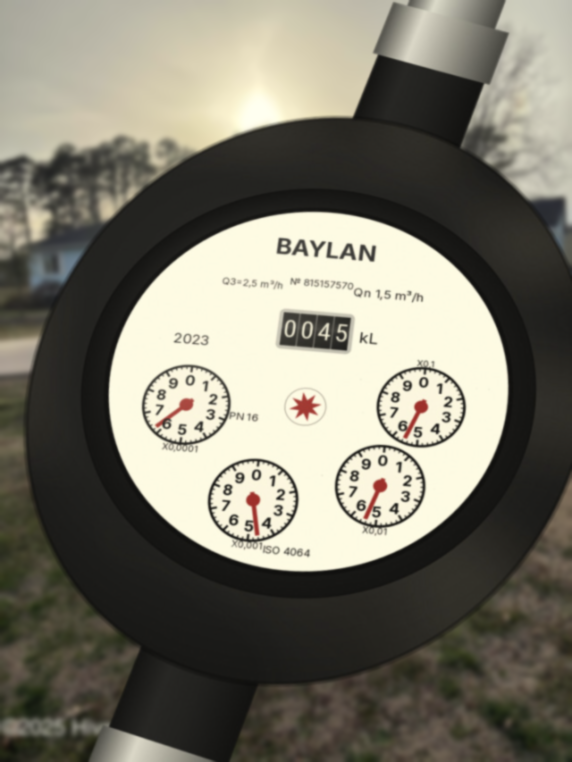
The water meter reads kL 45.5546
